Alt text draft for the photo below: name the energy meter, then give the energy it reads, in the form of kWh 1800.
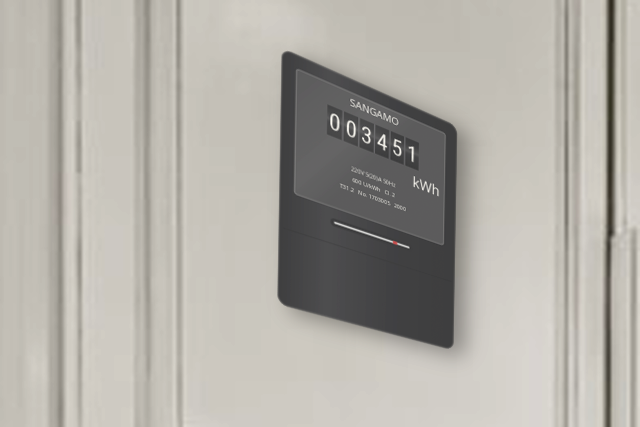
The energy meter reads kWh 3451
